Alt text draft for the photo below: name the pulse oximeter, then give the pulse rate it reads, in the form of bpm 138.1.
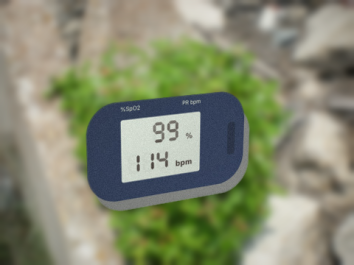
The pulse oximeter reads bpm 114
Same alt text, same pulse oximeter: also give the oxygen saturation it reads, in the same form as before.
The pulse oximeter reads % 99
